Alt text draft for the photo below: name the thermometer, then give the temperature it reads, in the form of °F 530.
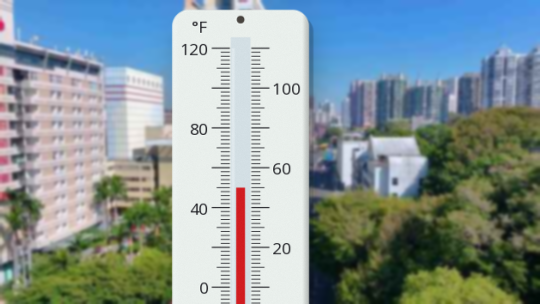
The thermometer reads °F 50
